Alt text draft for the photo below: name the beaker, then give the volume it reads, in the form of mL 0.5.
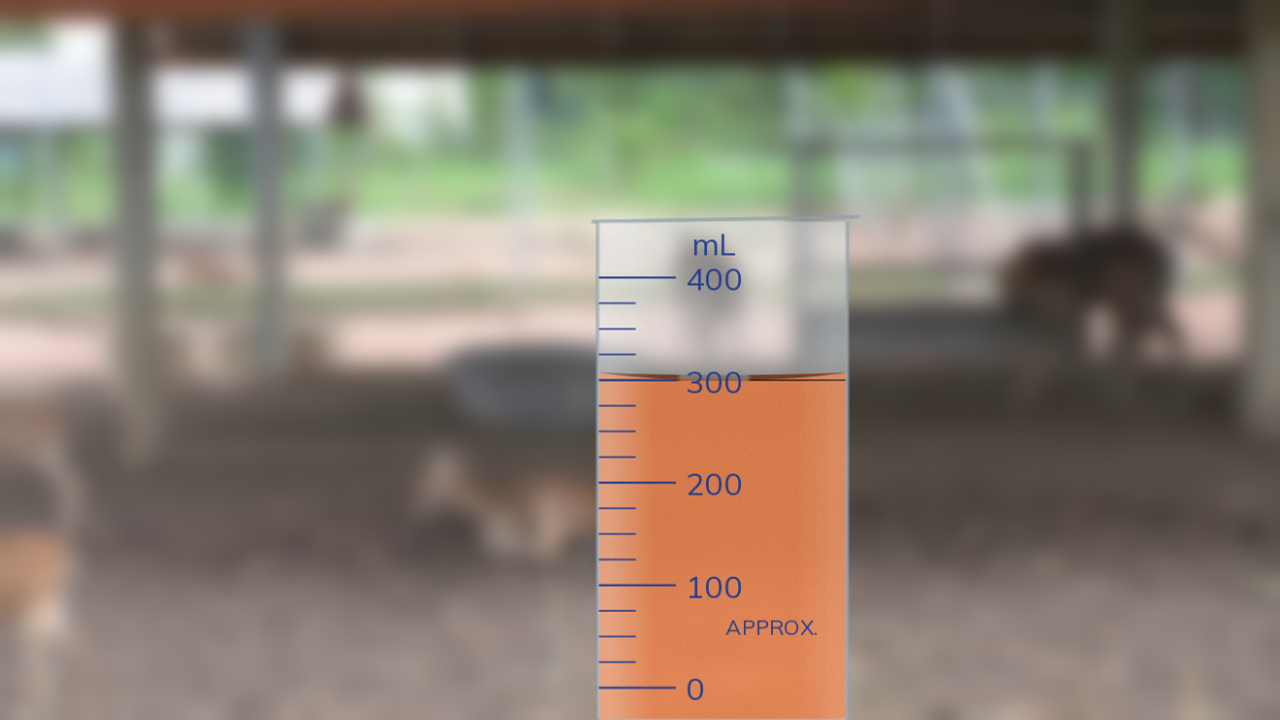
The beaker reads mL 300
